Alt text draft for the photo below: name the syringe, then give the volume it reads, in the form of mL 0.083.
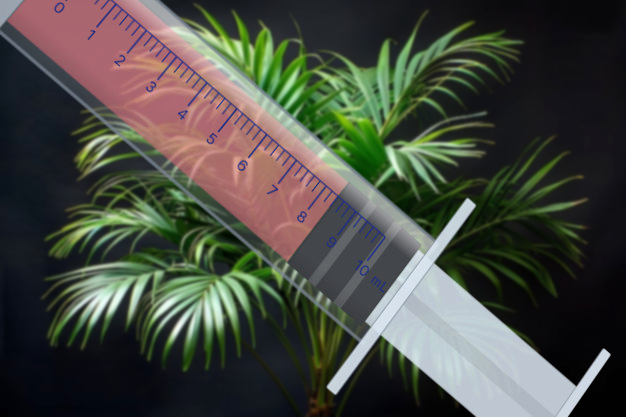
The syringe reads mL 8.4
